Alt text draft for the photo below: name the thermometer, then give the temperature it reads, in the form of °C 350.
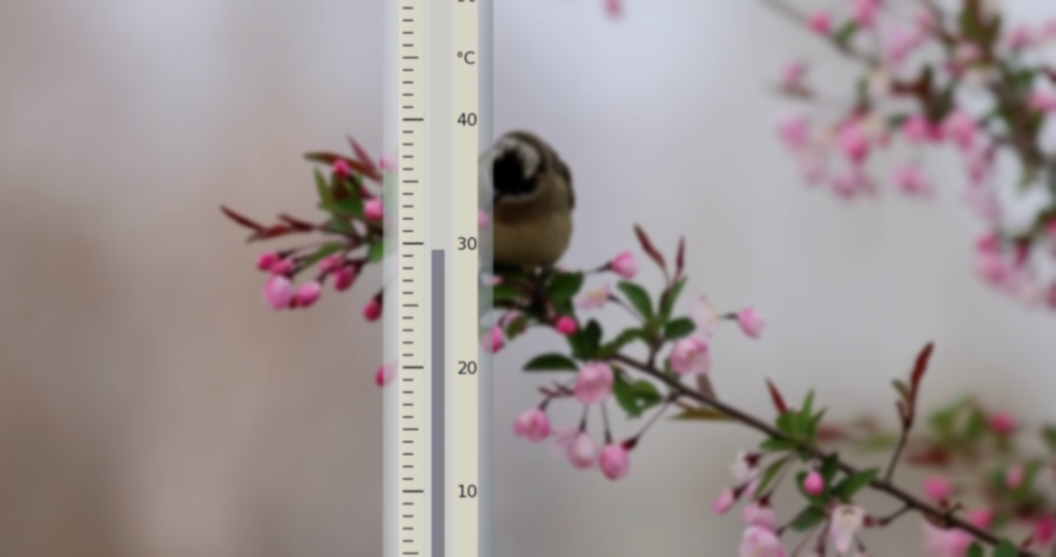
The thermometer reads °C 29.5
